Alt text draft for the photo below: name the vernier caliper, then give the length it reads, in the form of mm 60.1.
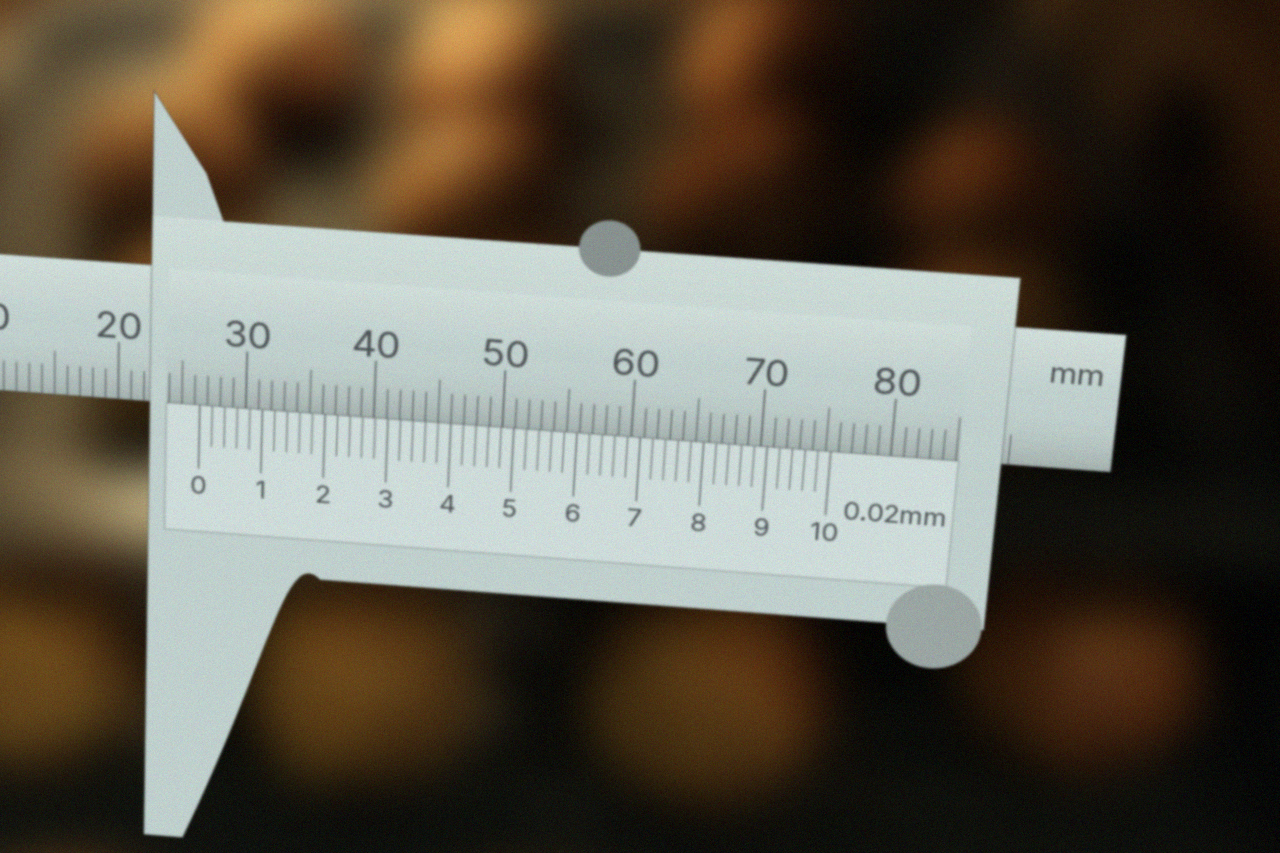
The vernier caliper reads mm 26.4
